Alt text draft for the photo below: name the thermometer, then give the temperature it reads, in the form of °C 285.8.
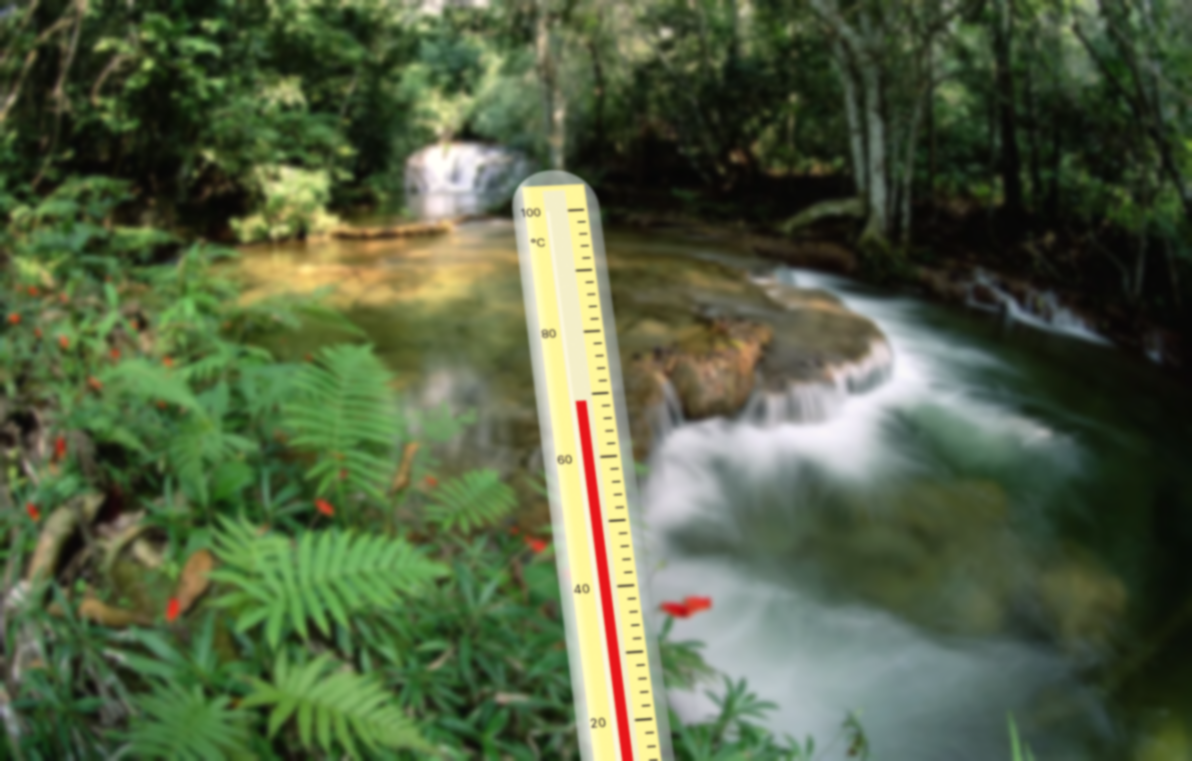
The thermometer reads °C 69
